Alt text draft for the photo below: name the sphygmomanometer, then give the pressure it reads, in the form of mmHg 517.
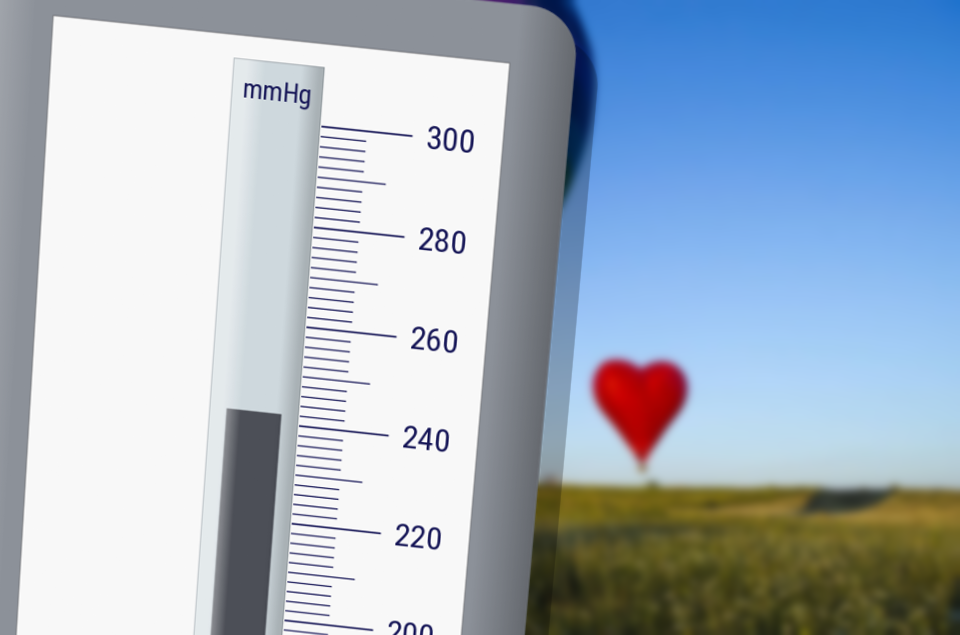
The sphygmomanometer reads mmHg 242
